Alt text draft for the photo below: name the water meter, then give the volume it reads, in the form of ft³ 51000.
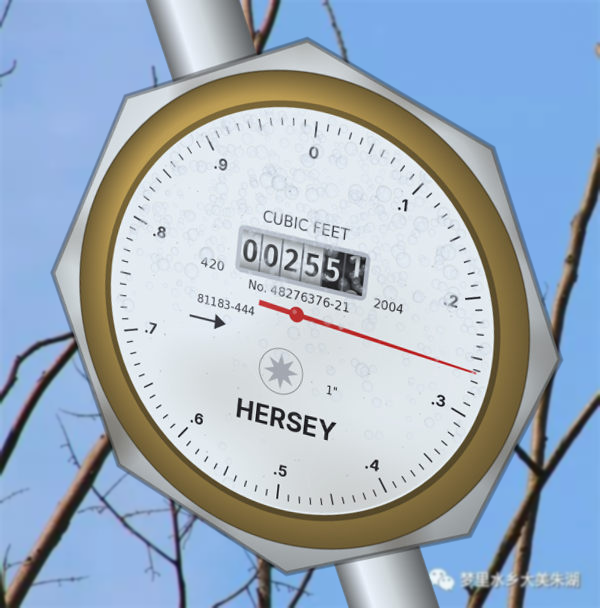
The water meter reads ft³ 2551.26
